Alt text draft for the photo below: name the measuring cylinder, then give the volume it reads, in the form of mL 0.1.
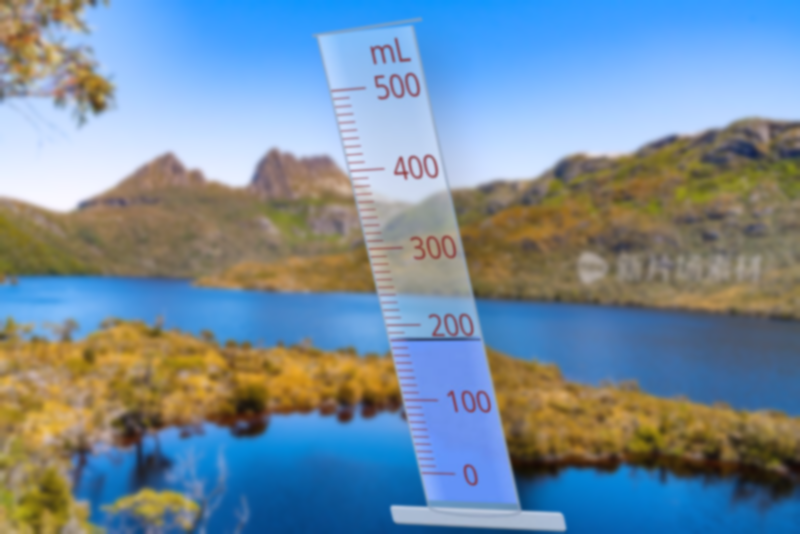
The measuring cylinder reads mL 180
